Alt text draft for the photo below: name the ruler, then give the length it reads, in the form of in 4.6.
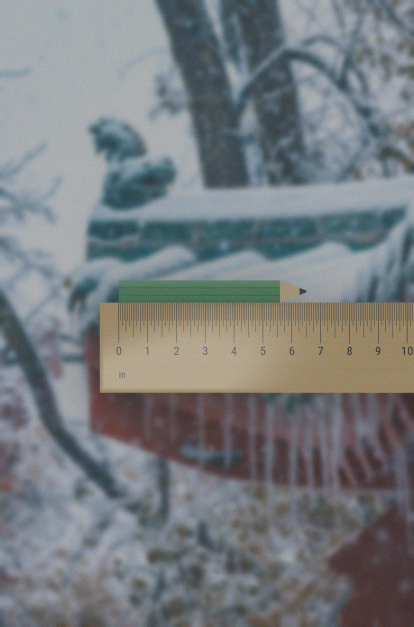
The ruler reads in 6.5
